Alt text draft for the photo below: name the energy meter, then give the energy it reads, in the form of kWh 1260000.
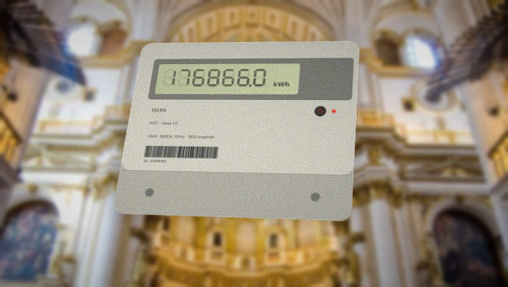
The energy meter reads kWh 176866.0
